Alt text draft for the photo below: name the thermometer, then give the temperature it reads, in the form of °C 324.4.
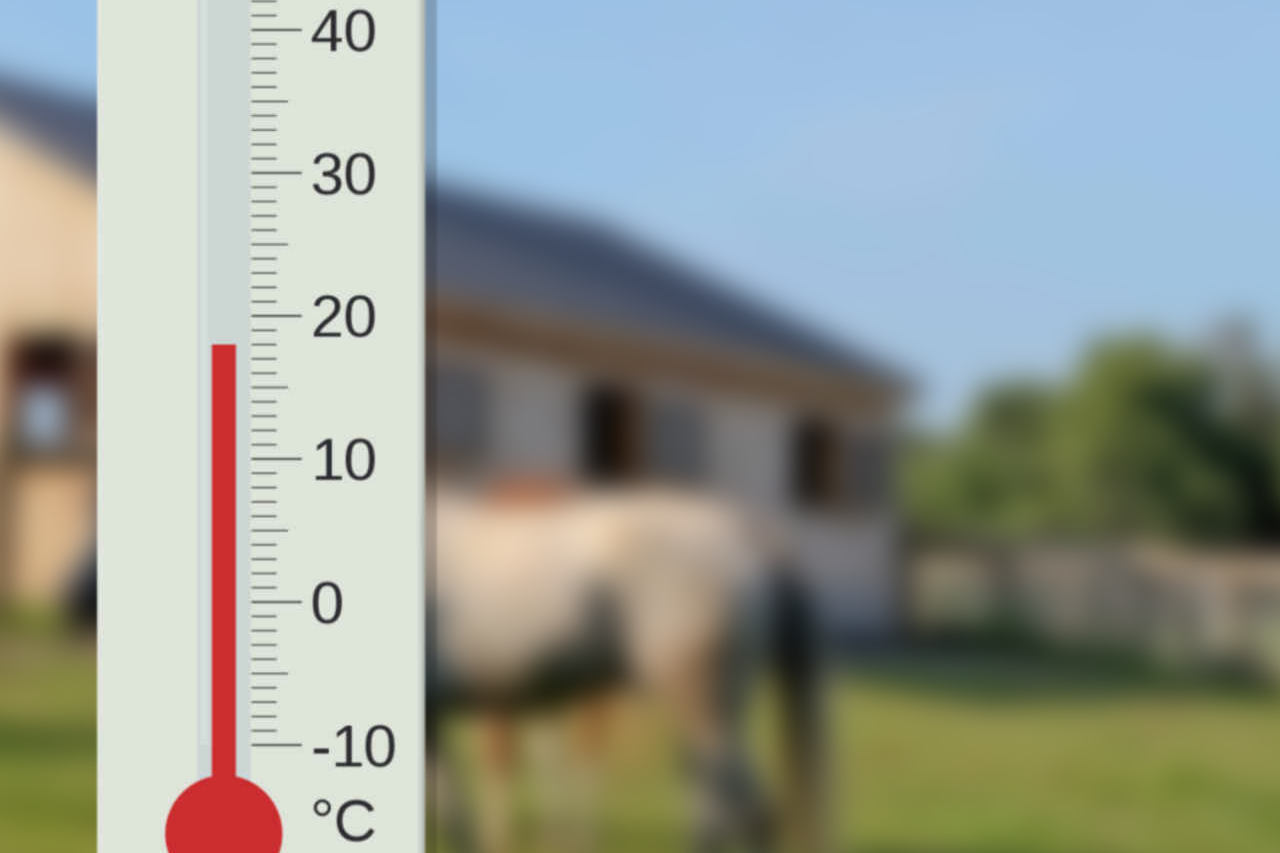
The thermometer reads °C 18
